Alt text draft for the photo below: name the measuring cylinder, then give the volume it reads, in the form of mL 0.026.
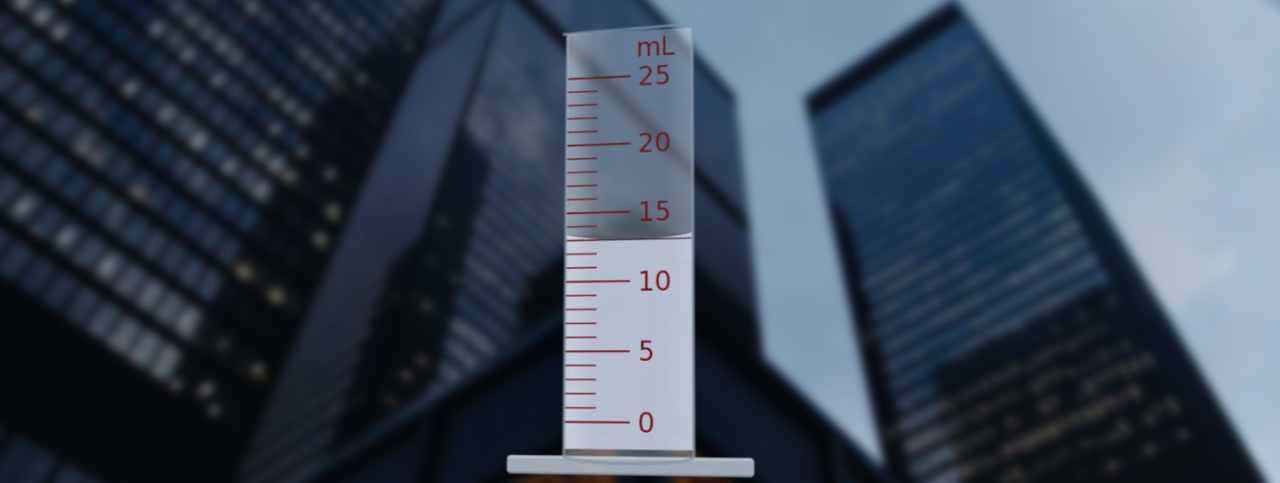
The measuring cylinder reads mL 13
